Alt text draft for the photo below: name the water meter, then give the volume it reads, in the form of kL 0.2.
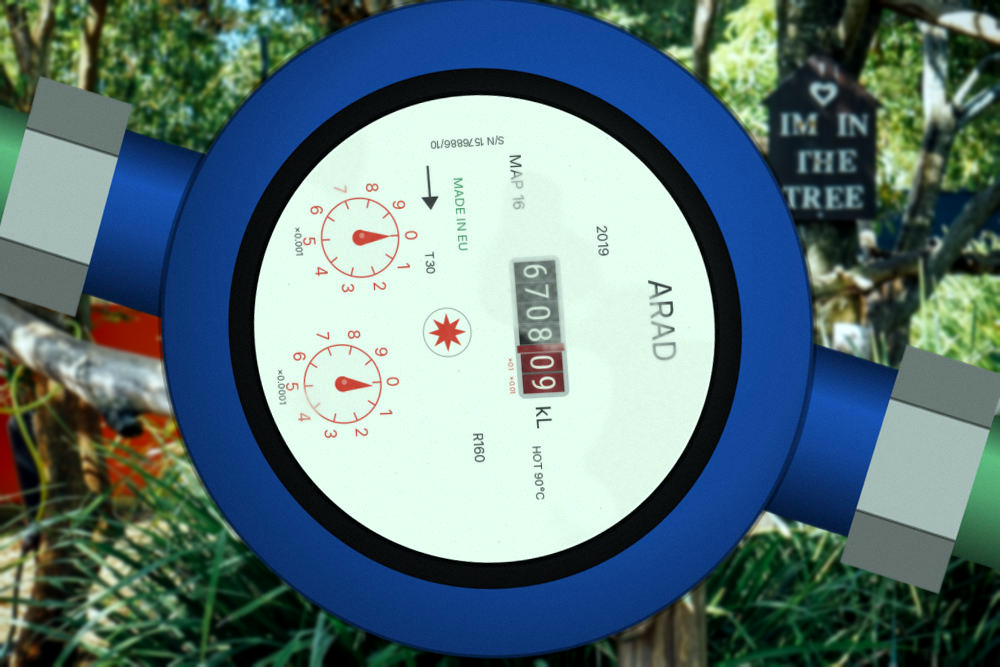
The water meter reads kL 6708.0900
